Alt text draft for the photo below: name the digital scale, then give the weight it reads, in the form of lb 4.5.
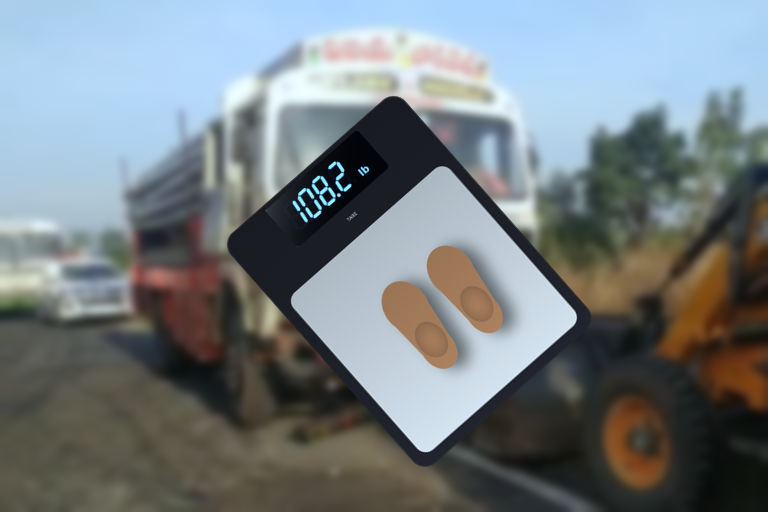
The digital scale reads lb 108.2
